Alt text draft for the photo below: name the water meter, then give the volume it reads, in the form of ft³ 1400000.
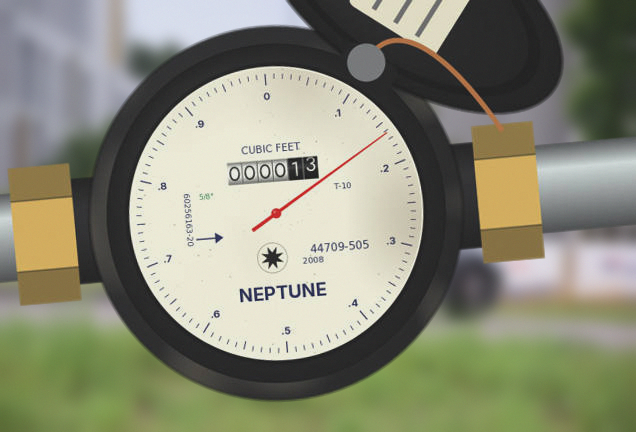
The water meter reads ft³ 13.16
